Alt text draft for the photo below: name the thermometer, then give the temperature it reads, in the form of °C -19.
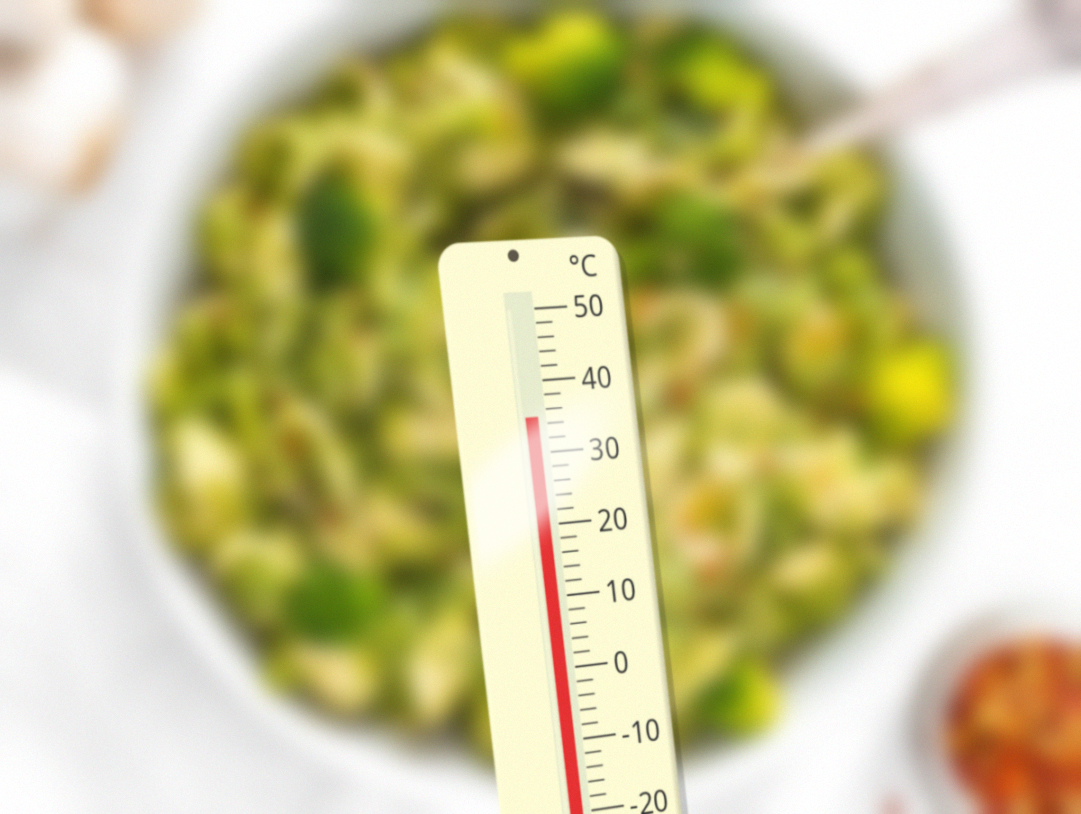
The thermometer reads °C 35
